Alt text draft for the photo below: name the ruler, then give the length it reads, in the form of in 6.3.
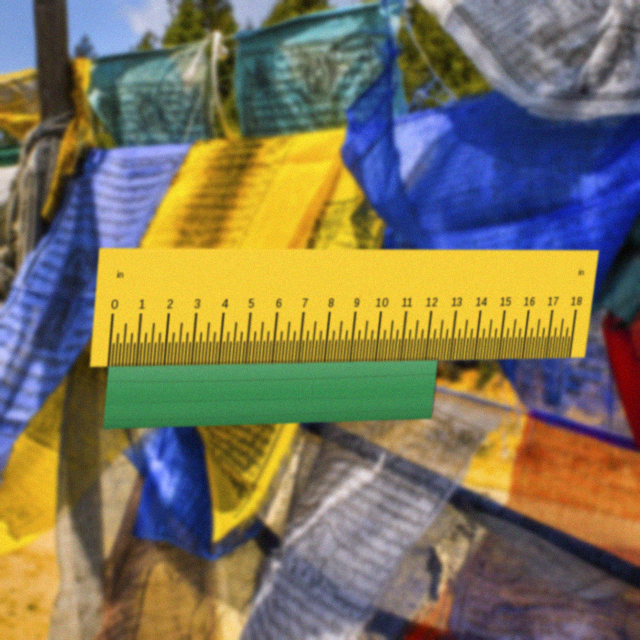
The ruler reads in 12.5
